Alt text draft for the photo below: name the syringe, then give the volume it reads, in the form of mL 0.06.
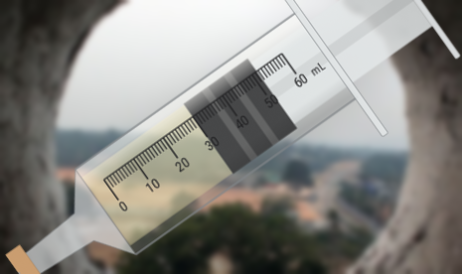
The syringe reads mL 30
